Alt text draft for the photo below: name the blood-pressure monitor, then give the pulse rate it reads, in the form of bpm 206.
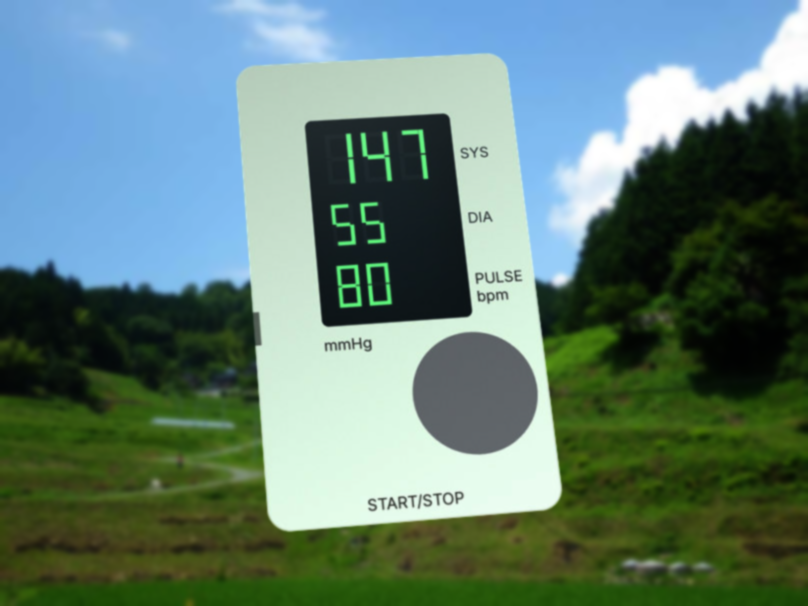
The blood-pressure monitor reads bpm 80
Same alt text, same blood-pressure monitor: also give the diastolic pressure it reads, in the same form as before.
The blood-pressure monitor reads mmHg 55
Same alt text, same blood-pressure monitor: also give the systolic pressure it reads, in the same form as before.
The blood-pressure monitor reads mmHg 147
